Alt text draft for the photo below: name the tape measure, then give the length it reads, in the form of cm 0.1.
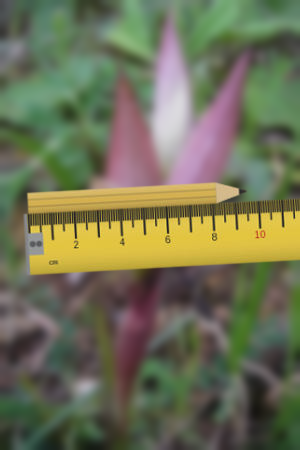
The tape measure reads cm 9.5
